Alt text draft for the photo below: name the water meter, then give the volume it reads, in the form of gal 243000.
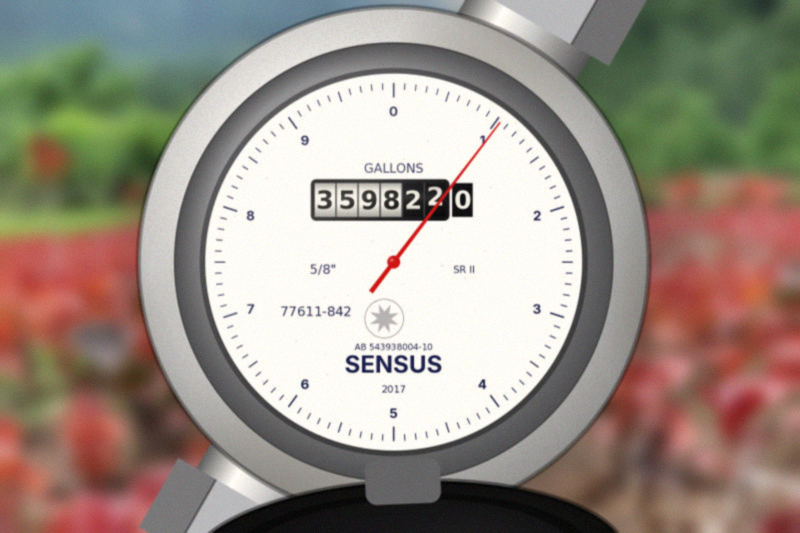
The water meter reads gal 3598221.0
